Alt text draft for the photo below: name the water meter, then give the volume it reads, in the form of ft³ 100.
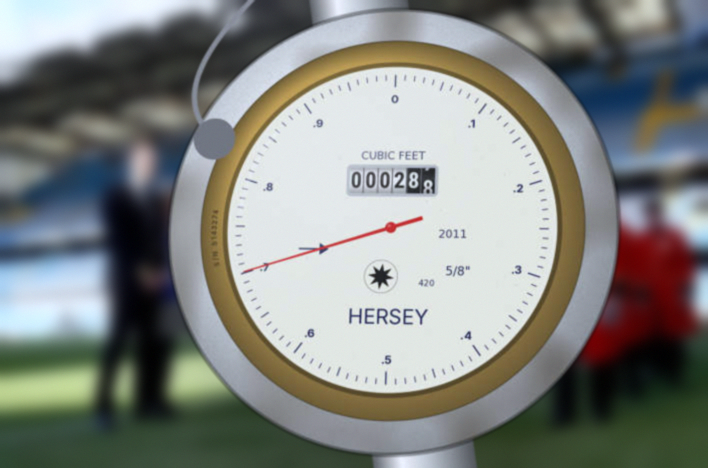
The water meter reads ft³ 287.70
